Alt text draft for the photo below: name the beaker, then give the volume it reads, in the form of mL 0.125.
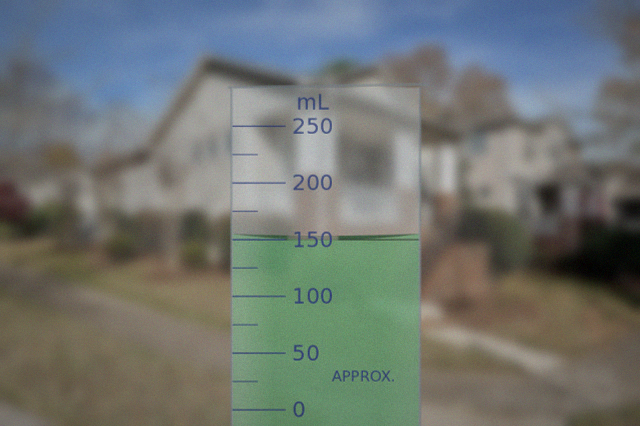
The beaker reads mL 150
